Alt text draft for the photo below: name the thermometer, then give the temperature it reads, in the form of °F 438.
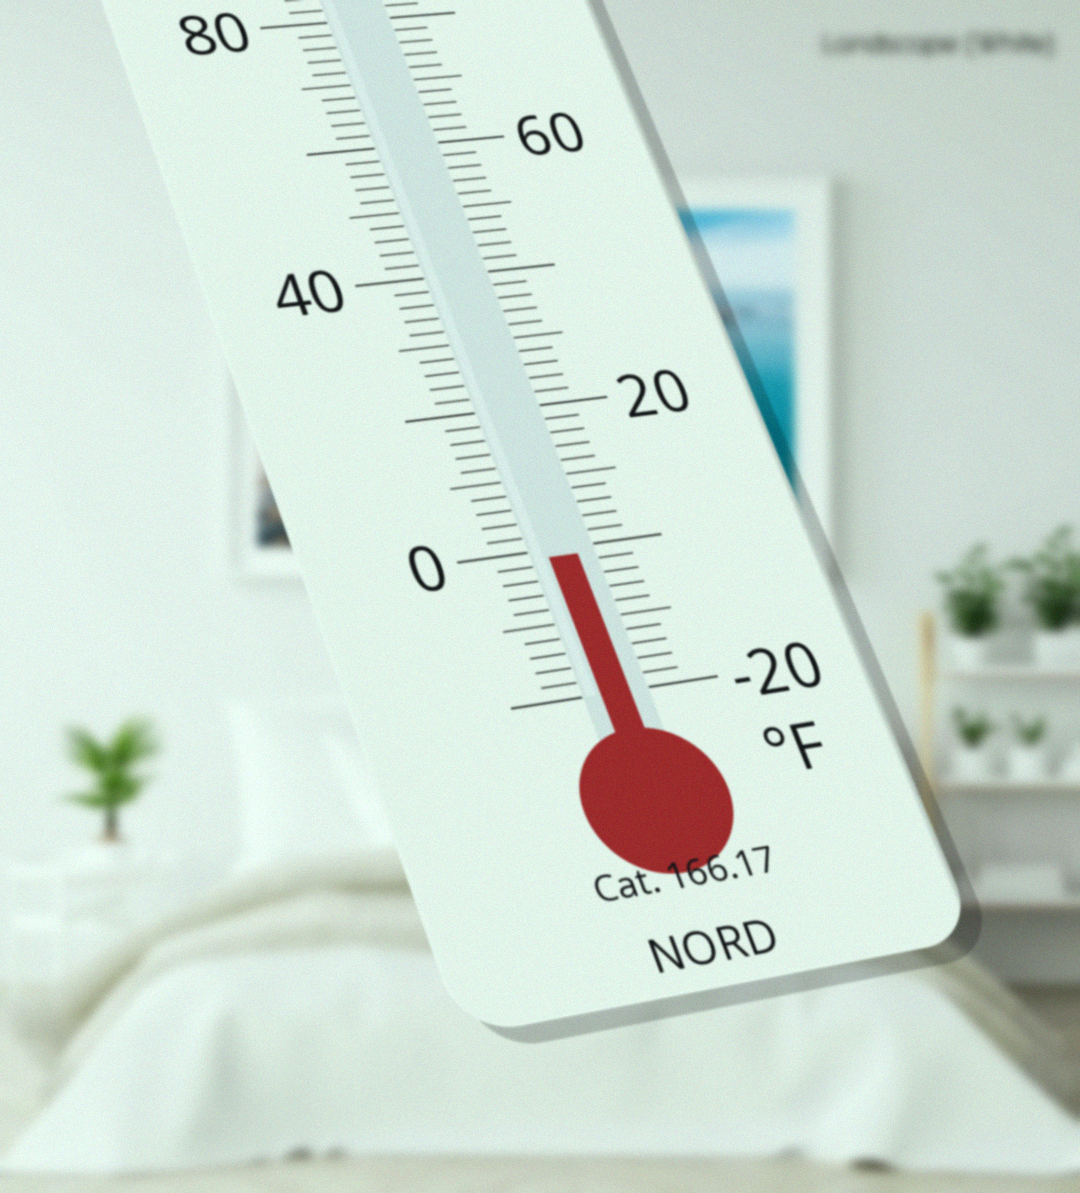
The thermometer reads °F -1
